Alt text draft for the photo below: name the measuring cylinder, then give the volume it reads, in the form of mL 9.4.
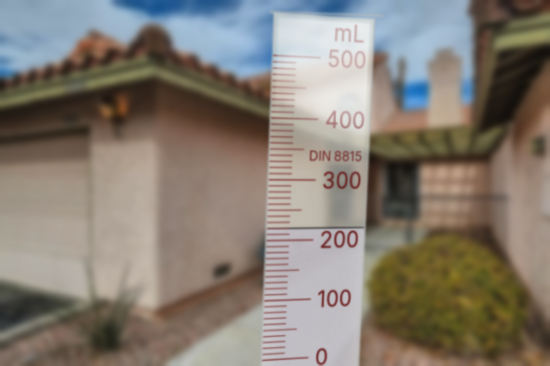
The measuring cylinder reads mL 220
